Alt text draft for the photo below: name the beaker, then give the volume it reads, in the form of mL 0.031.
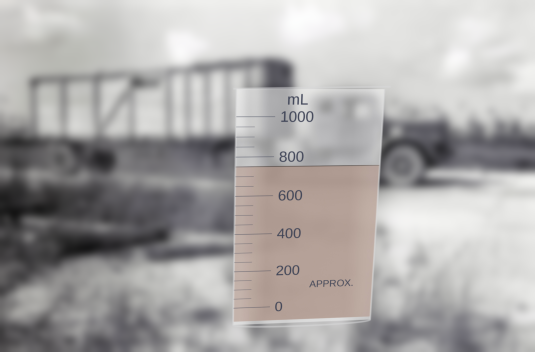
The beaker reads mL 750
